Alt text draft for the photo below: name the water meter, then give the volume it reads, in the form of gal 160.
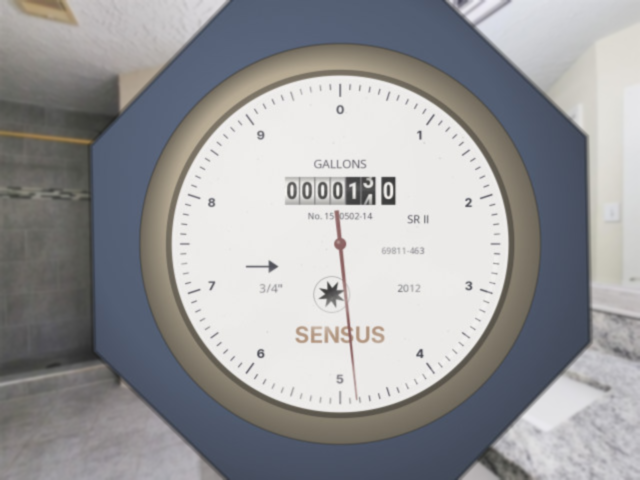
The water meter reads gal 134.8
